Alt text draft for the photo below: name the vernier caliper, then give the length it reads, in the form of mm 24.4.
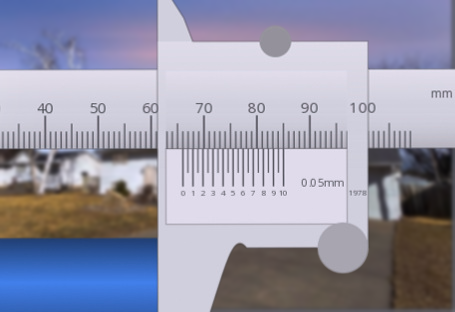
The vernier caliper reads mm 66.0
